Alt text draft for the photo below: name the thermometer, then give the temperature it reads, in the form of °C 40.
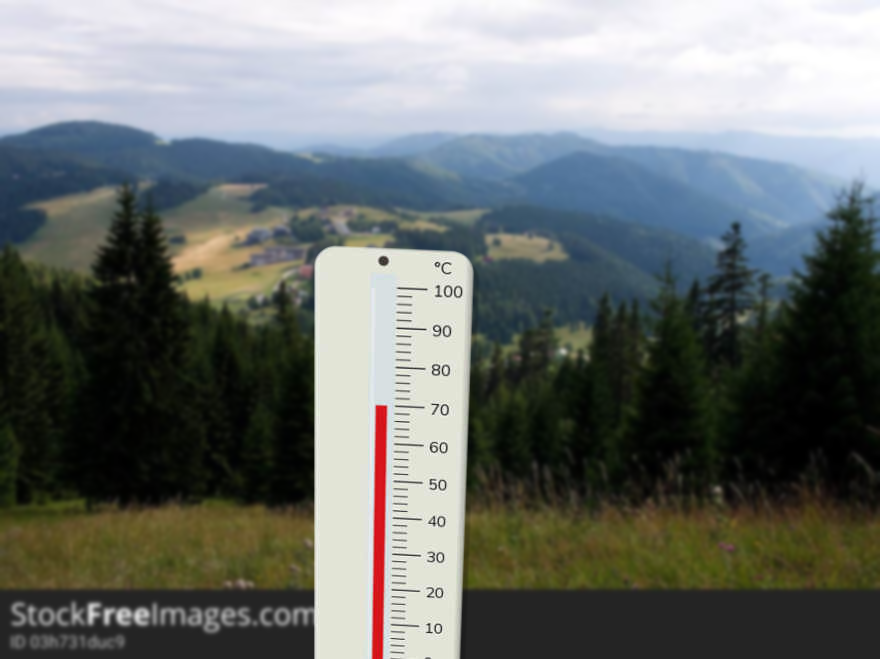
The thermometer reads °C 70
